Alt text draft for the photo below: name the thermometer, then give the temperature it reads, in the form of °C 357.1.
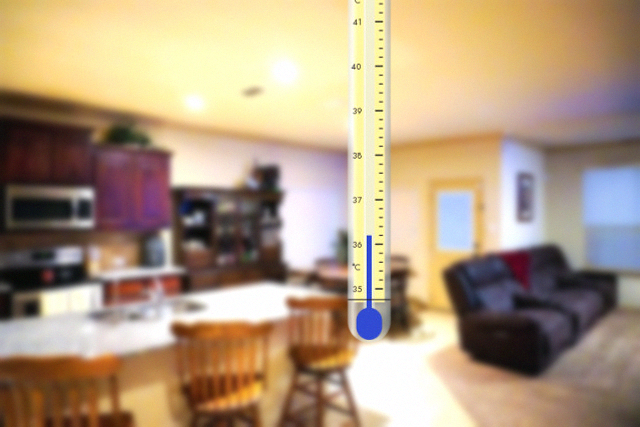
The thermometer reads °C 36.2
